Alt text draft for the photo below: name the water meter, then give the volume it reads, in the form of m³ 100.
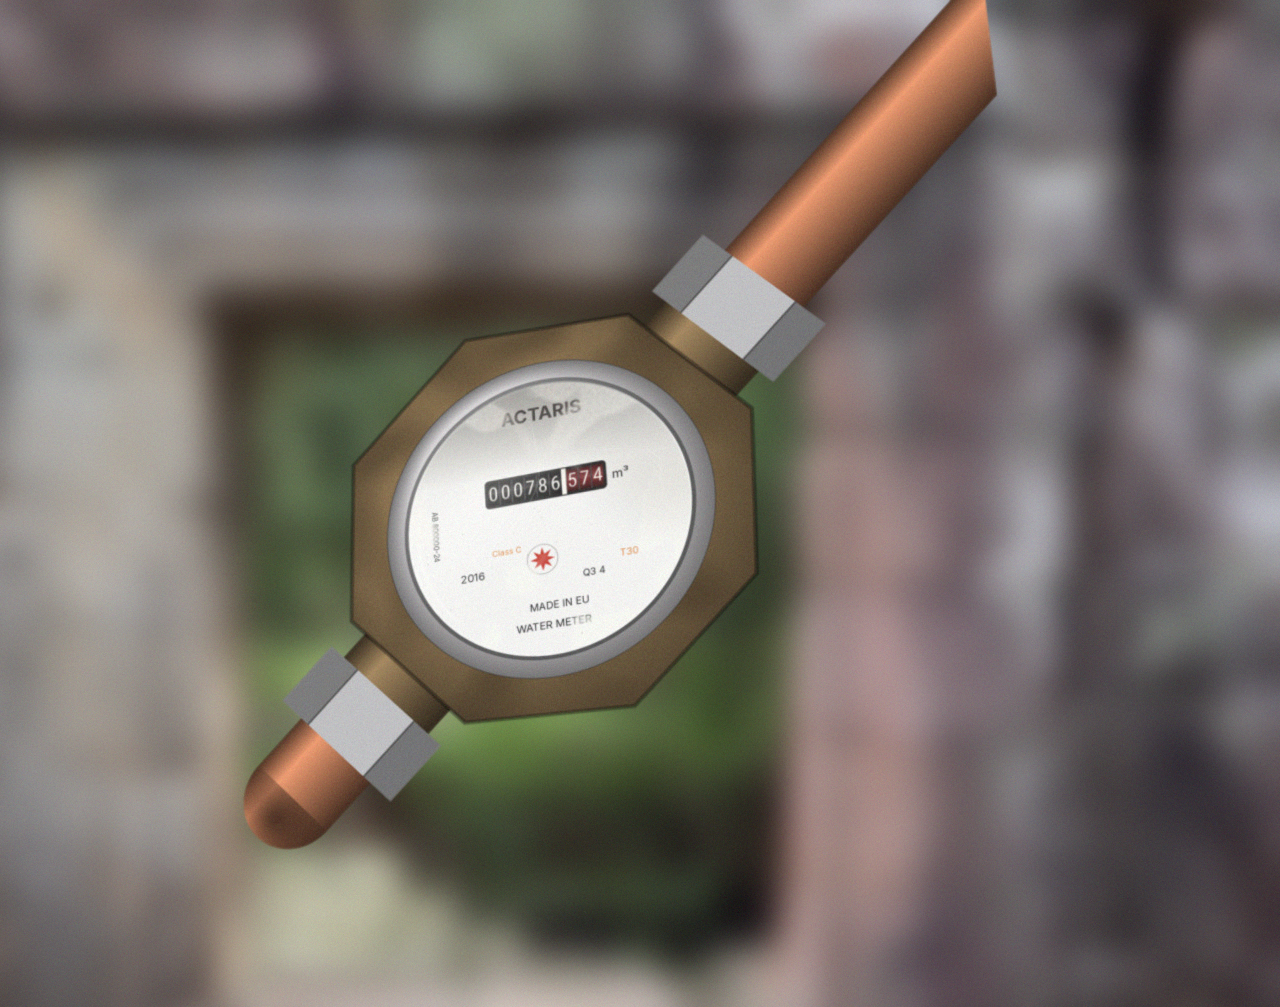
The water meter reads m³ 786.574
